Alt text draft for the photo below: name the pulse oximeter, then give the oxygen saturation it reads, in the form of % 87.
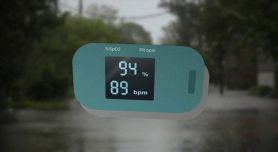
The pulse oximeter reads % 94
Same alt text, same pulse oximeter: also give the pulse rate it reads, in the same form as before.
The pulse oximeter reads bpm 89
